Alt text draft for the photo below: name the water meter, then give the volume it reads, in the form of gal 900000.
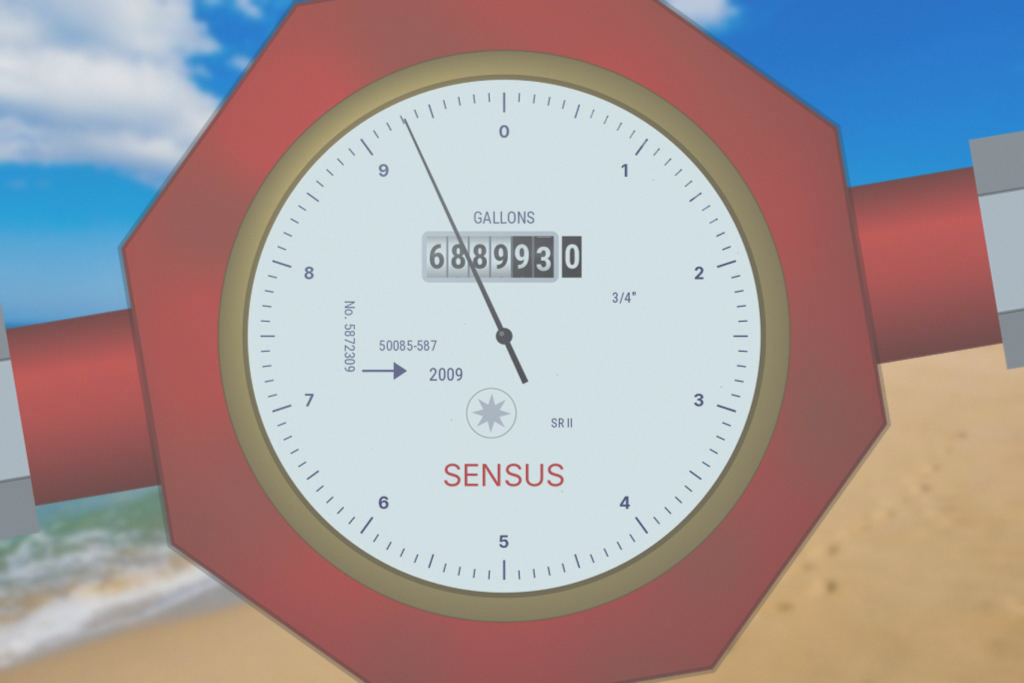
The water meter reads gal 6889929.3
